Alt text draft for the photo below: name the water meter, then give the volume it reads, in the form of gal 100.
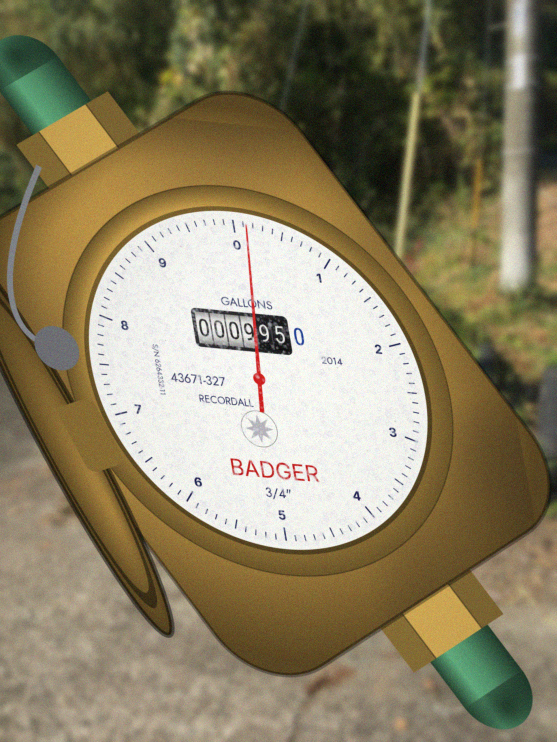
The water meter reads gal 9950.1
